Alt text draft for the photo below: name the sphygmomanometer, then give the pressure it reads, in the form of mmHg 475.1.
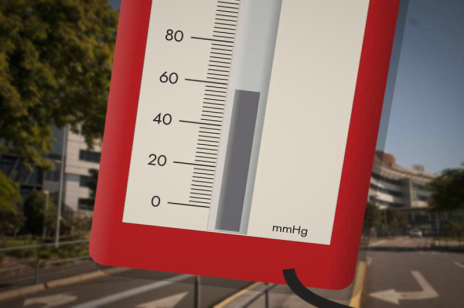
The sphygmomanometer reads mmHg 58
